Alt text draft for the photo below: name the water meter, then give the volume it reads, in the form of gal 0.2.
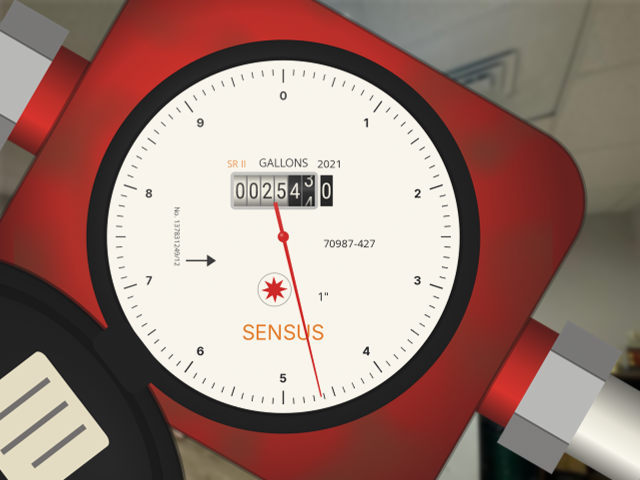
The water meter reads gal 25434.6
